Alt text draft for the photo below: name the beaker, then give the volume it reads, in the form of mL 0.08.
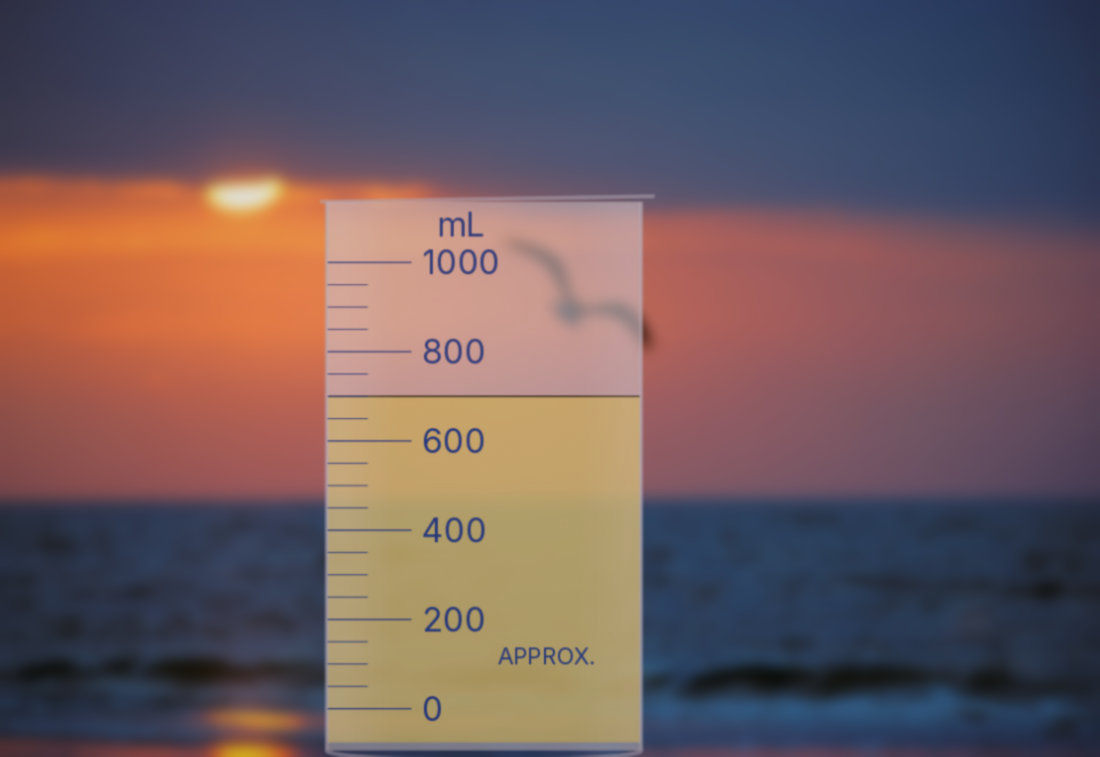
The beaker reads mL 700
